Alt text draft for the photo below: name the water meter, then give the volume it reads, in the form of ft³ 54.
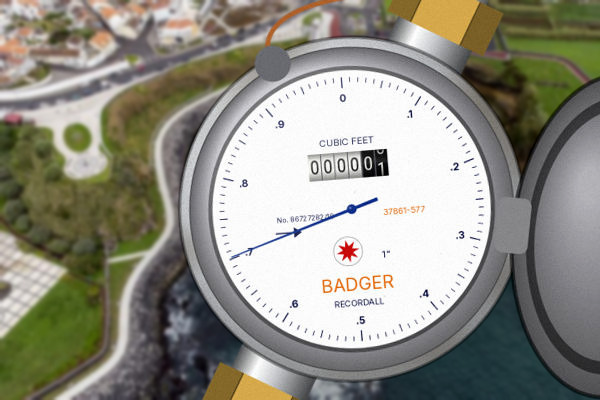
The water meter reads ft³ 0.70
